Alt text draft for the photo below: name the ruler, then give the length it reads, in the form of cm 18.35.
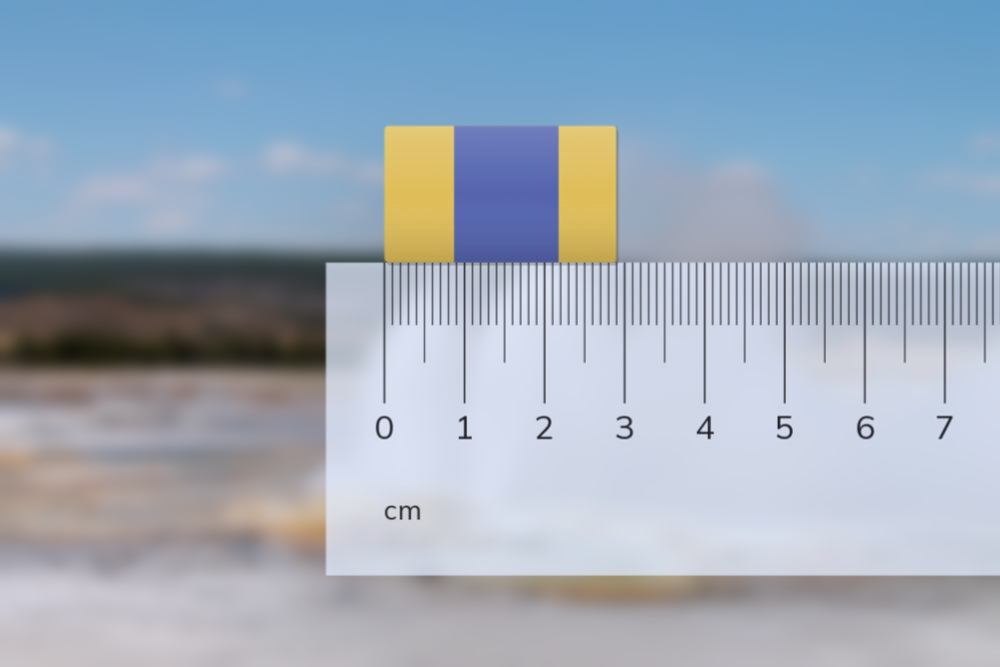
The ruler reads cm 2.9
